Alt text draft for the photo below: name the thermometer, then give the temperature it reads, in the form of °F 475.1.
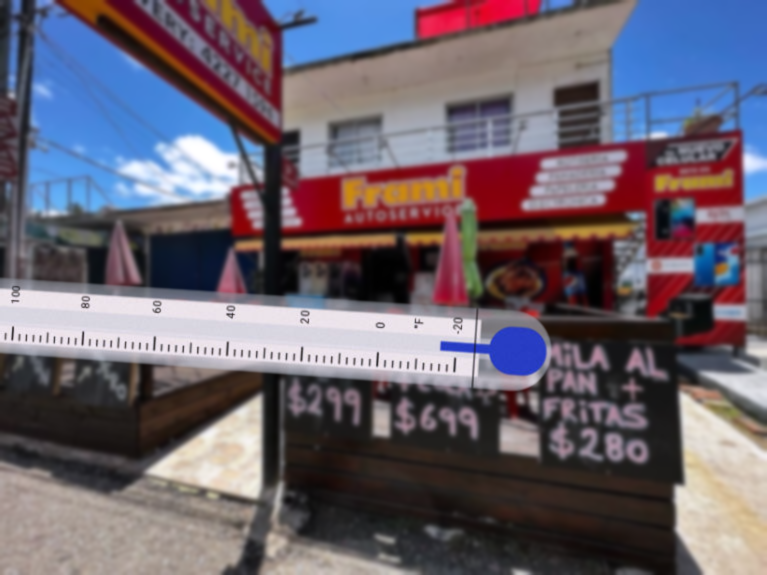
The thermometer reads °F -16
